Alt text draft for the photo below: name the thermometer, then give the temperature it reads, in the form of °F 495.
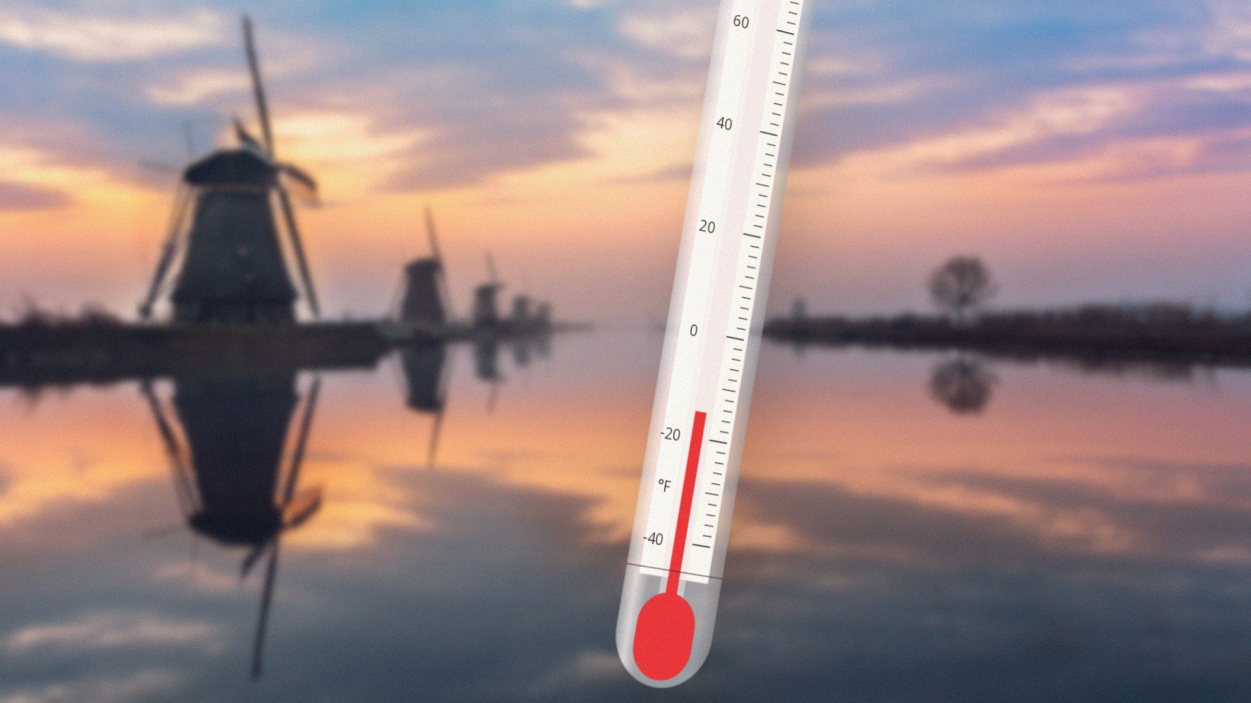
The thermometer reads °F -15
